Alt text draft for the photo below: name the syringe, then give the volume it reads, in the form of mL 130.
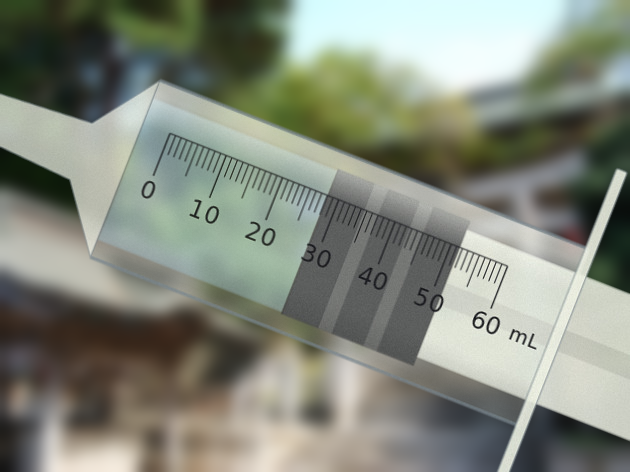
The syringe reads mL 28
